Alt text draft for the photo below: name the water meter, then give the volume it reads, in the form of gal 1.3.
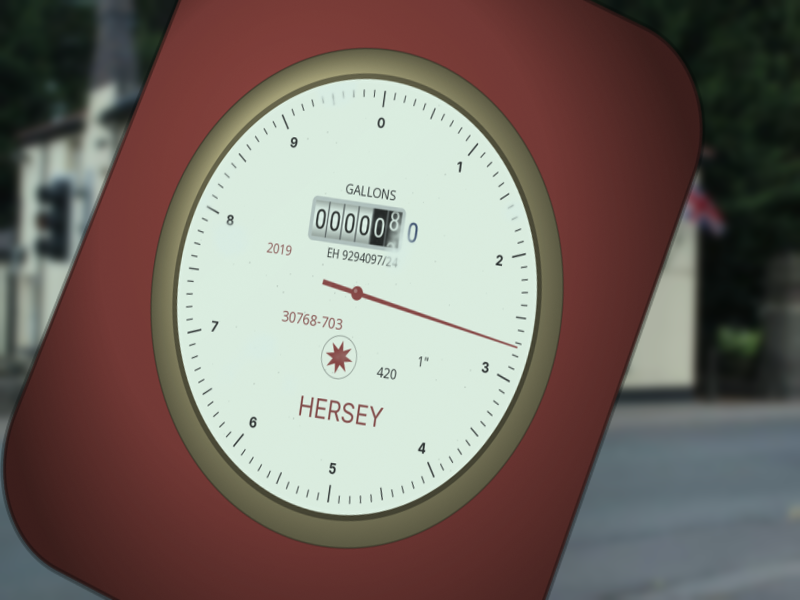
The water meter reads gal 82.7
